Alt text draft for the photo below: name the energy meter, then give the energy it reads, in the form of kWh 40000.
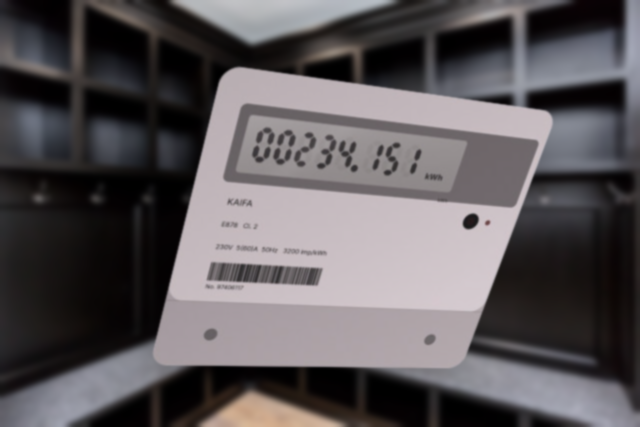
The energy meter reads kWh 234.151
